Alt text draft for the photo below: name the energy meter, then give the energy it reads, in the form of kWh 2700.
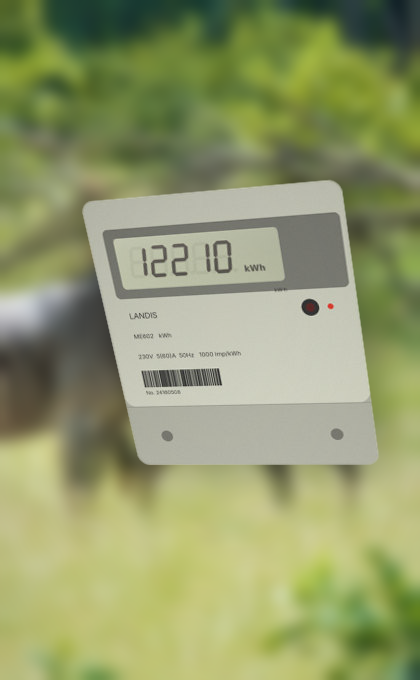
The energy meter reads kWh 12210
